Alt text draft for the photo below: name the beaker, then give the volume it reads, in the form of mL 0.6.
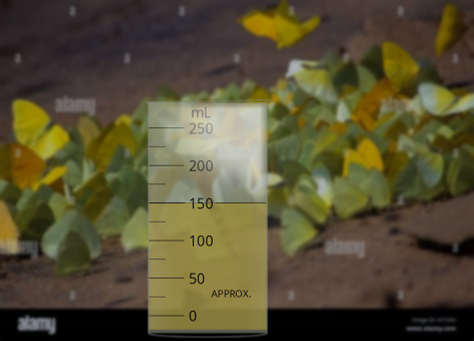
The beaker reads mL 150
